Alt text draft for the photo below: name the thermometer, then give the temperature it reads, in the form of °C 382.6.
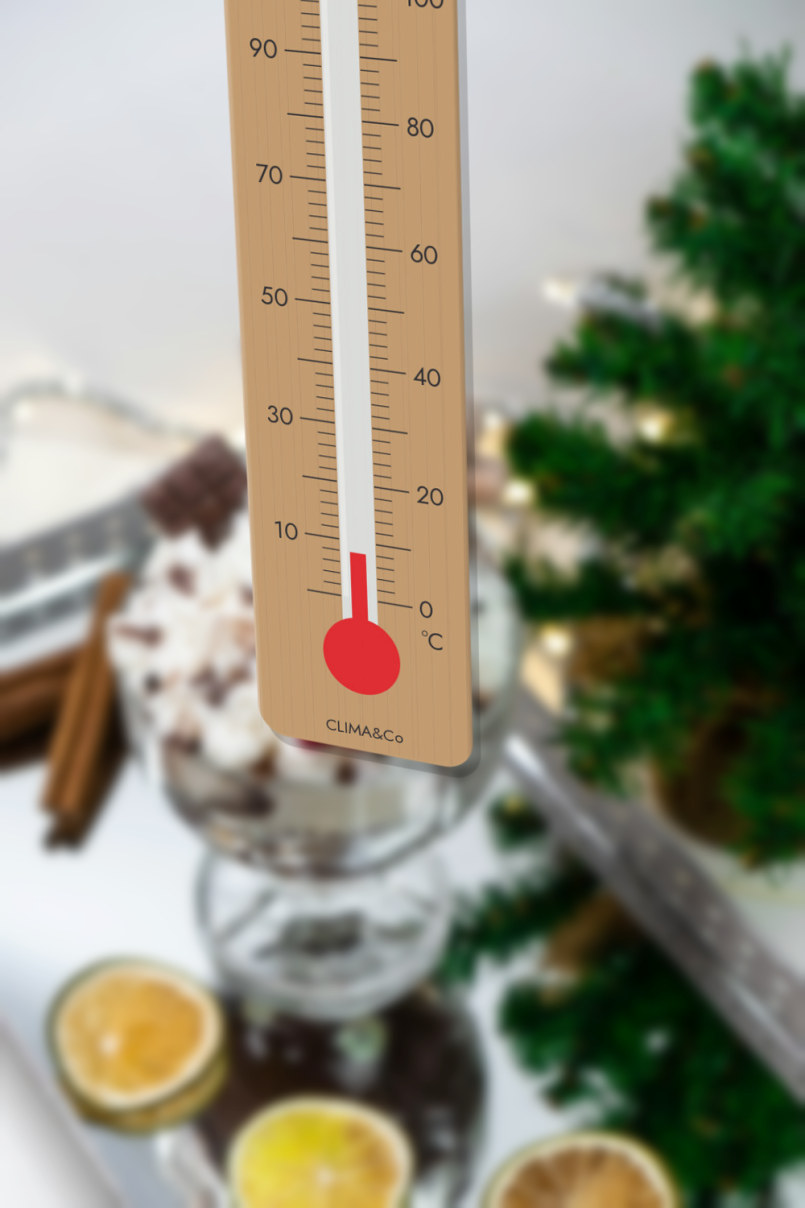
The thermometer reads °C 8
